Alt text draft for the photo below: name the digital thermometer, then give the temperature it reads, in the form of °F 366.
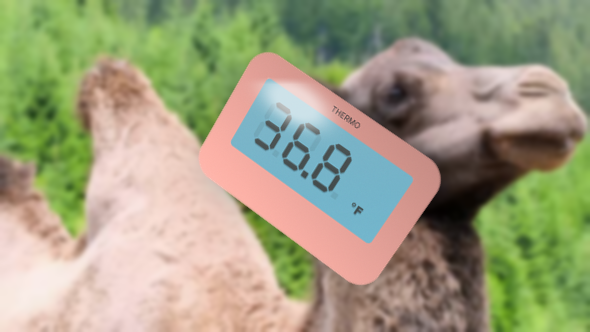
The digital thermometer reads °F 36.8
